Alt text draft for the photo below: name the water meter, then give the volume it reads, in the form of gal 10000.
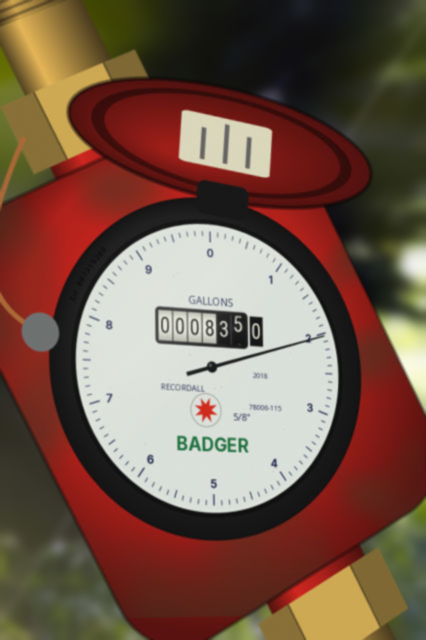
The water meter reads gal 8352.0
